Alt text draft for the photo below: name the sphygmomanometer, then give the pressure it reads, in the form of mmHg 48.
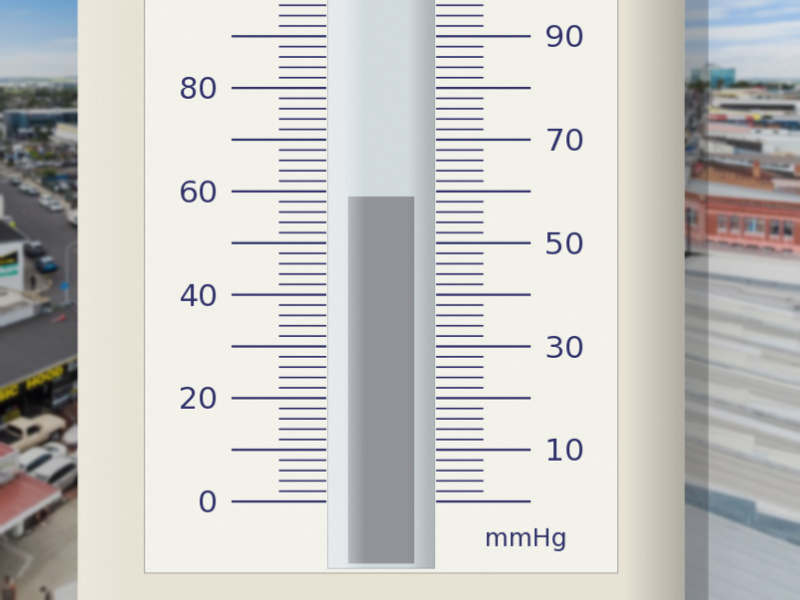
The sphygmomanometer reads mmHg 59
